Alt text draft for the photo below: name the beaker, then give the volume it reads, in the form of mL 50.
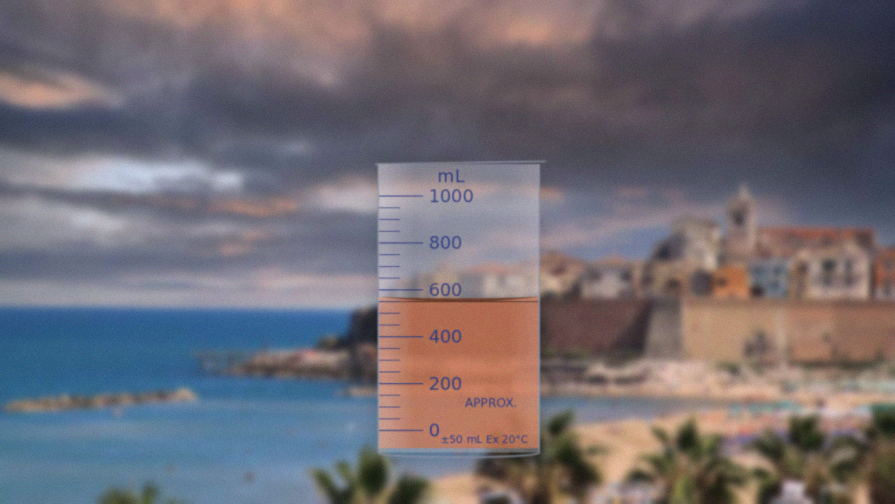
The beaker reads mL 550
